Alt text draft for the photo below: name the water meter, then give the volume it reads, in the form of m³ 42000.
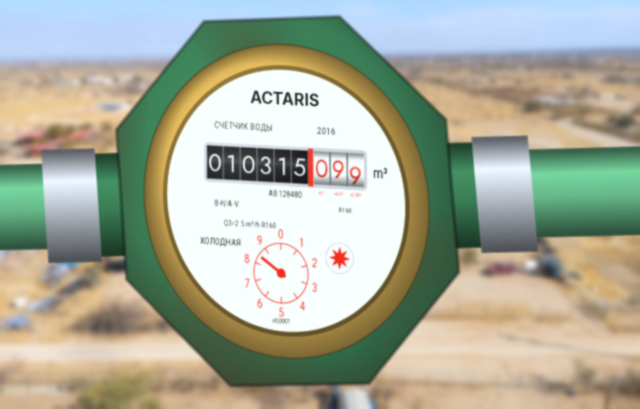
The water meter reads m³ 10315.0988
